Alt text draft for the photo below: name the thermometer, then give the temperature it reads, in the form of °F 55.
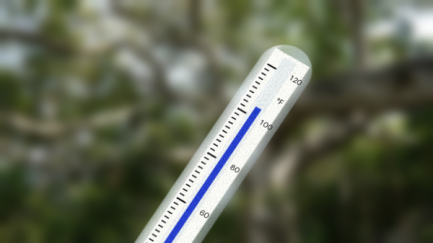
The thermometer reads °F 104
